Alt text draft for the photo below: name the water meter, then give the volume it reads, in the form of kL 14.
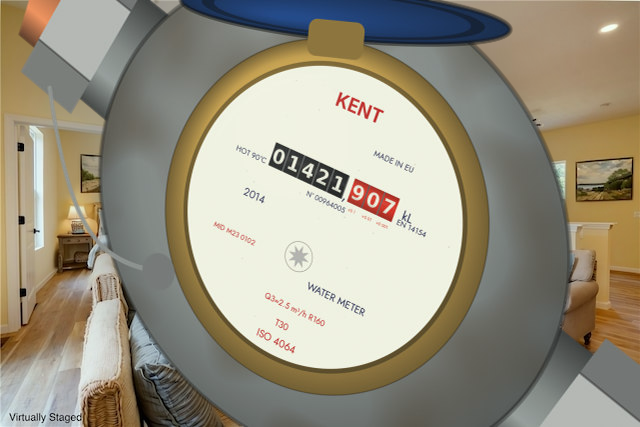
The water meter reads kL 1421.907
